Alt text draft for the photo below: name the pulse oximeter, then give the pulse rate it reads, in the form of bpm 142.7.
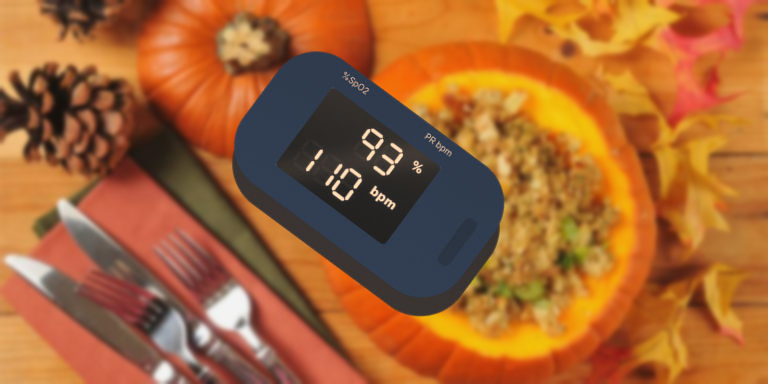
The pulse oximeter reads bpm 110
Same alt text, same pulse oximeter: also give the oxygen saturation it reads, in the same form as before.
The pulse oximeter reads % 93
